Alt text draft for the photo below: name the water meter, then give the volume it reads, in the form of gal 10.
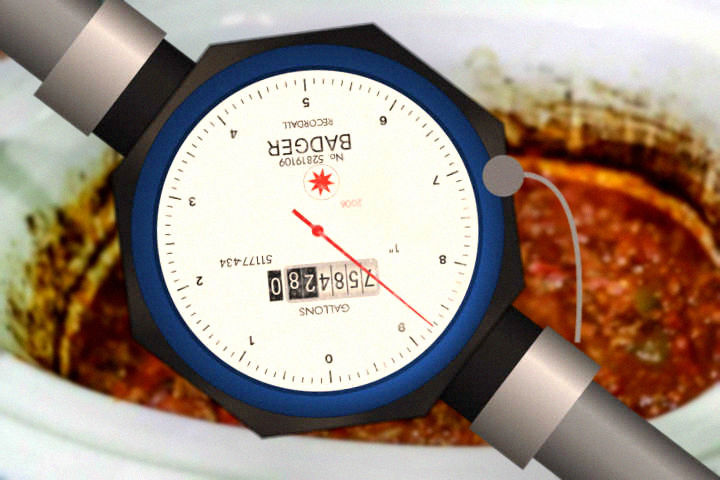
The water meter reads gal 7584278.7
